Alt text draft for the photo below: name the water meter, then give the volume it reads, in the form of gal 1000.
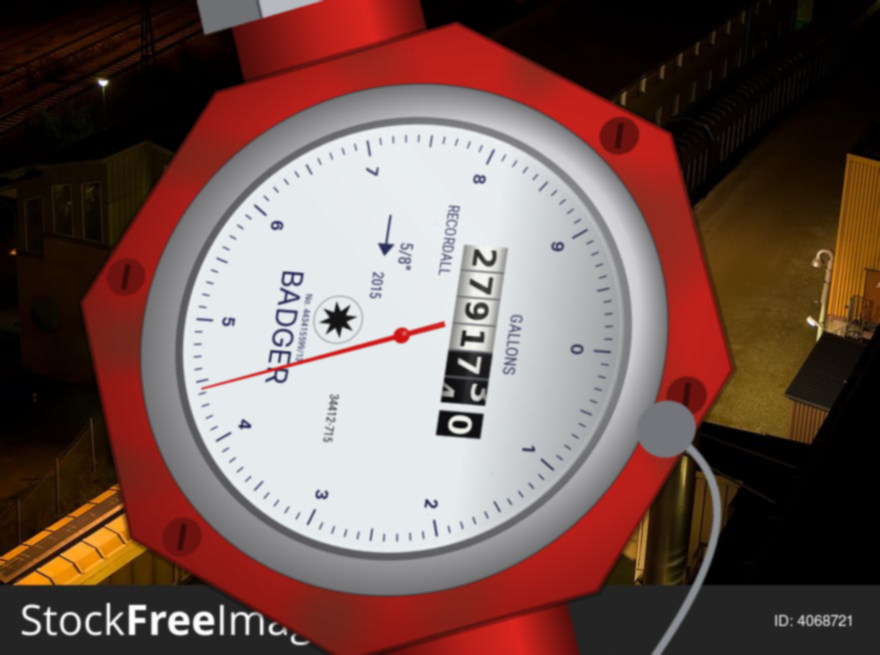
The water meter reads gal 2791734.4
